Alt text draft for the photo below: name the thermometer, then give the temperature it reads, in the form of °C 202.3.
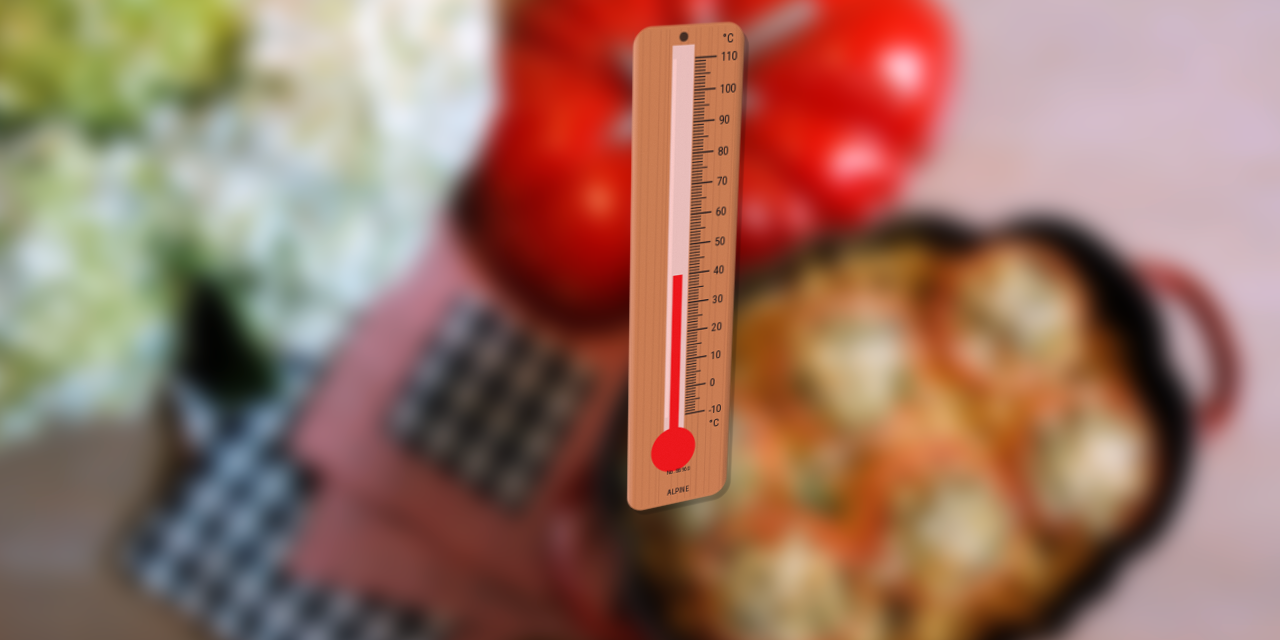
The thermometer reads °C 40
